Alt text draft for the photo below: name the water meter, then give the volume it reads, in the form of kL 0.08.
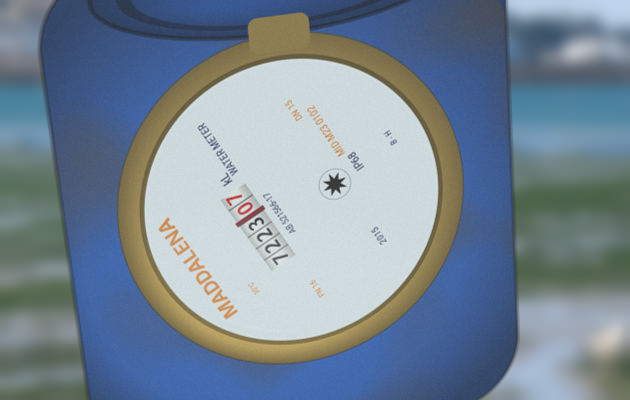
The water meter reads kL 7223.07
